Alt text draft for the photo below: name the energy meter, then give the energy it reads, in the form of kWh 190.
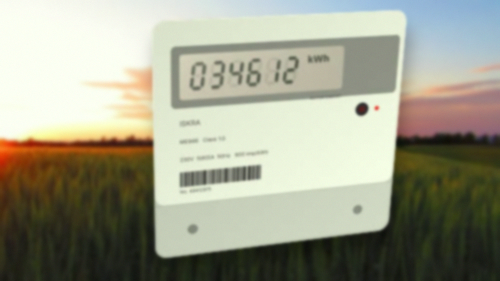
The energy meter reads kWh 34612
